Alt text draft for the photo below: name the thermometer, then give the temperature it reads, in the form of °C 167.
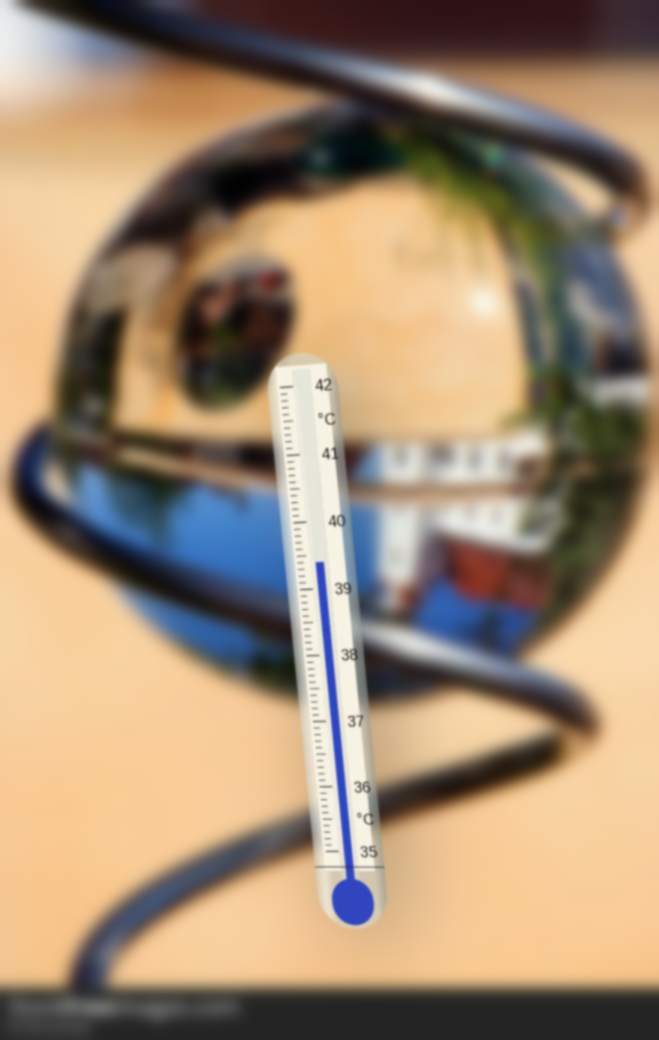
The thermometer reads °C 39.4
